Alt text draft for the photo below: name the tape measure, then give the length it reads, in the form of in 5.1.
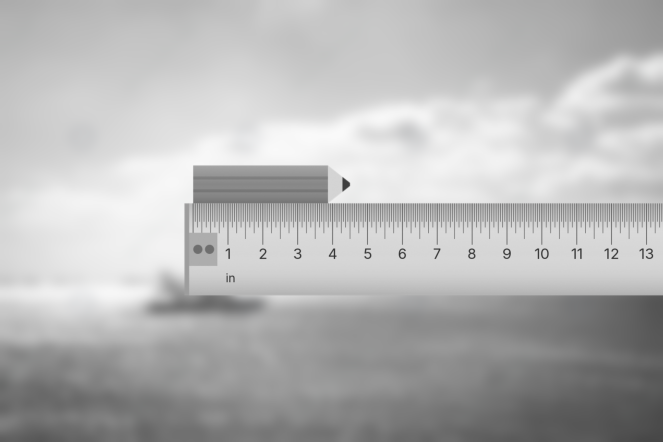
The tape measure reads in 4.5
